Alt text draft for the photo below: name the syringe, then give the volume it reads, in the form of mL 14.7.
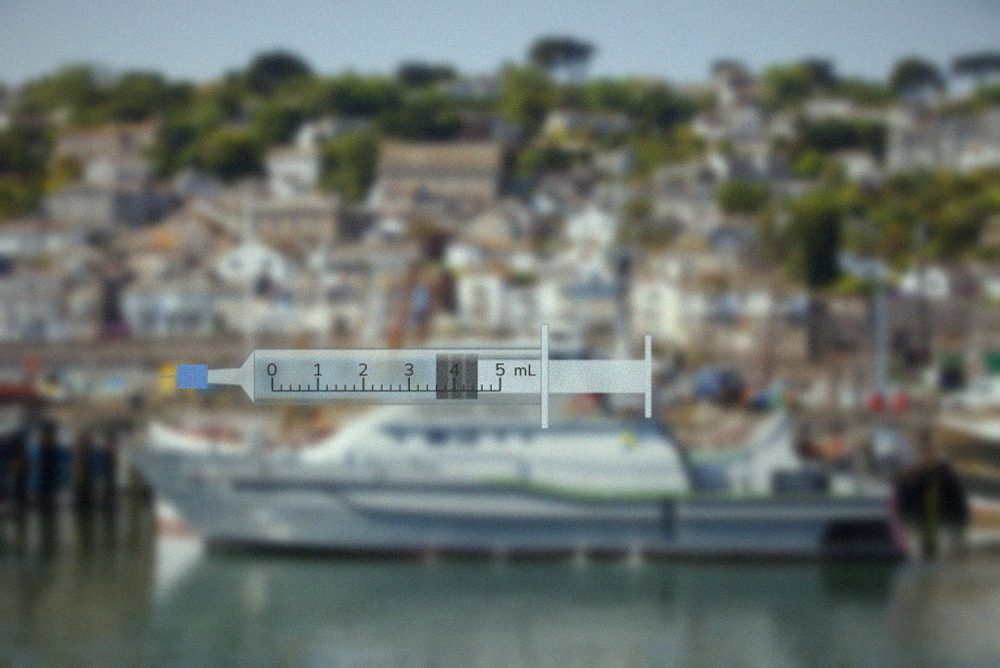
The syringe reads mL 3.6
